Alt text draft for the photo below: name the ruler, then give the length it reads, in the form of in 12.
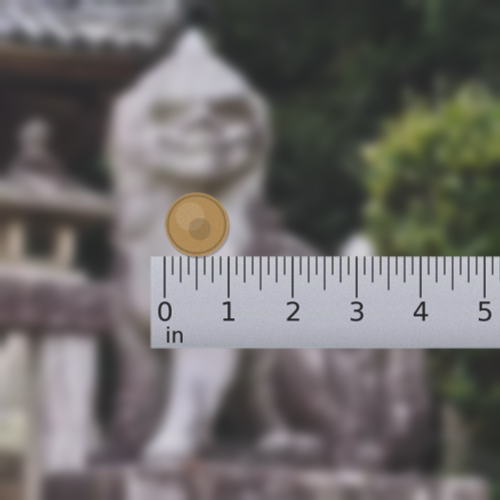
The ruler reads in 1
